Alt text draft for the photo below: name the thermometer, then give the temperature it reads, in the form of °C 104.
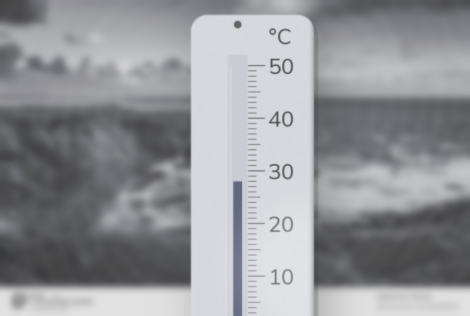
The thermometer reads °C 28
